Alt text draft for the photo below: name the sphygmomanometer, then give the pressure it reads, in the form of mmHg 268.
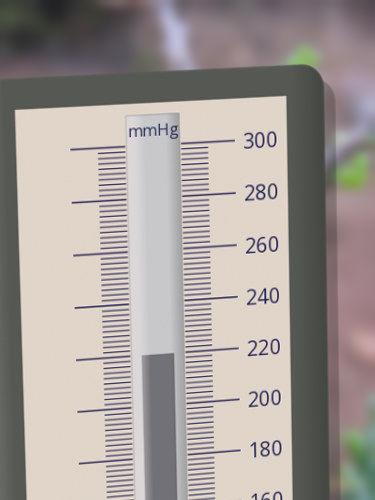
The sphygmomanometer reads mmHg 220
